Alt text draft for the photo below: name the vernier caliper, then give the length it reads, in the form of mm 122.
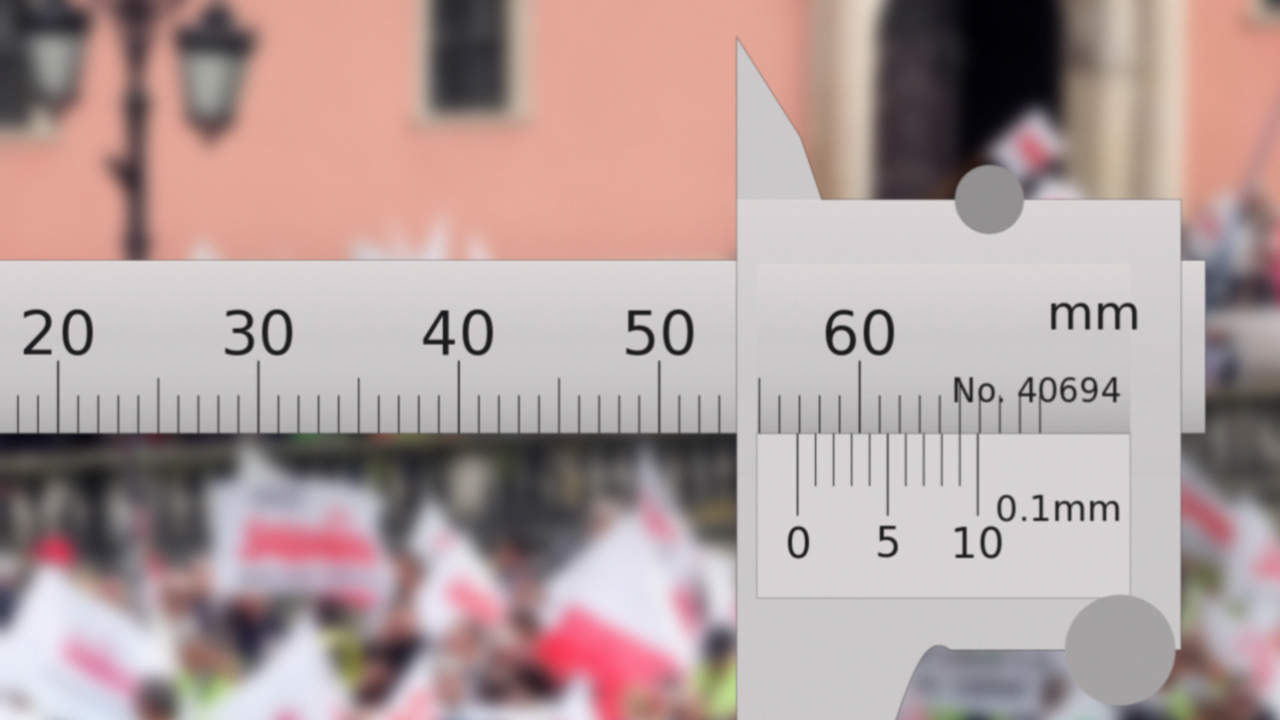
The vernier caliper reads mm 56.9
